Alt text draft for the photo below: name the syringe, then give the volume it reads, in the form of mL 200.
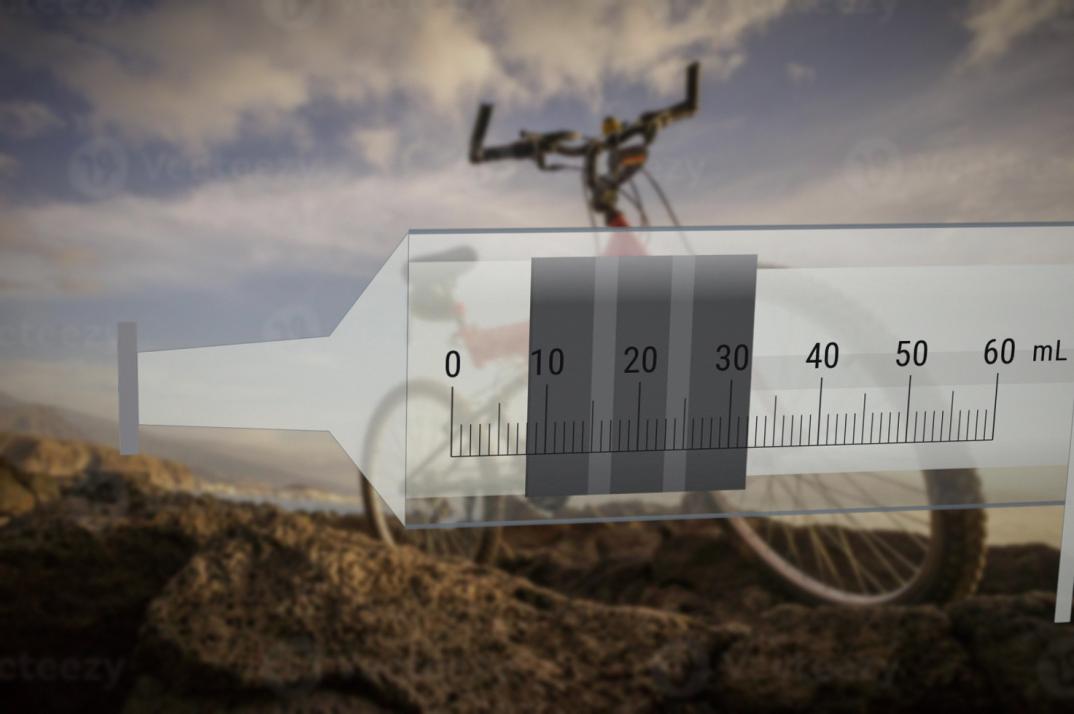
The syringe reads mL 8
